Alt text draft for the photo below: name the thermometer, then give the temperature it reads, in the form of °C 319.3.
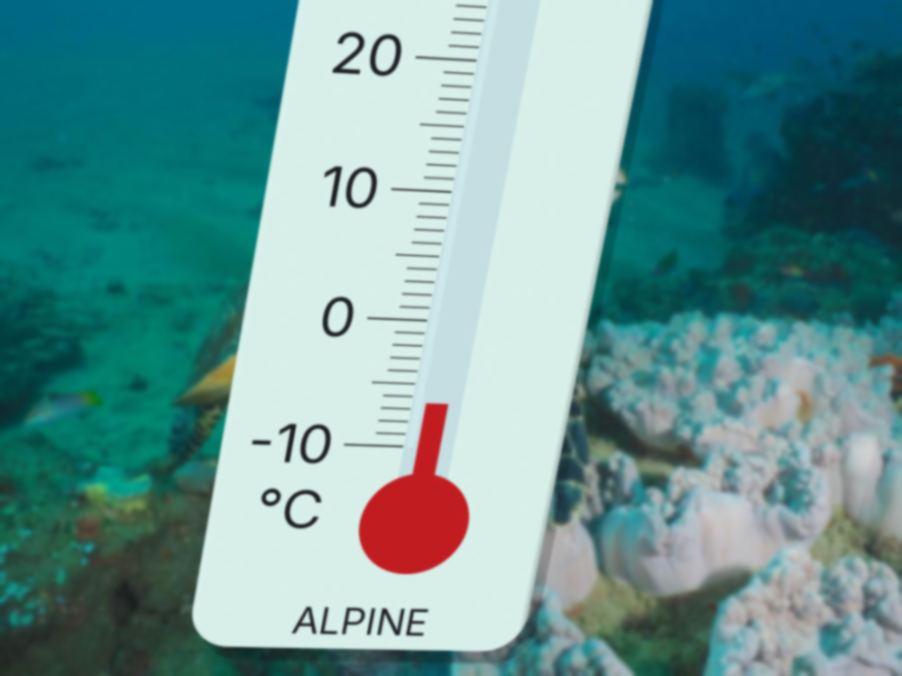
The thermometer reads °C -6.5
